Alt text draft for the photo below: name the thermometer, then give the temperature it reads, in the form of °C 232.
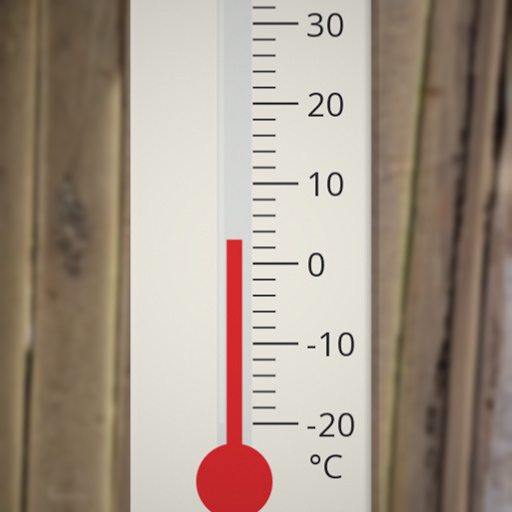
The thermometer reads °C 3
